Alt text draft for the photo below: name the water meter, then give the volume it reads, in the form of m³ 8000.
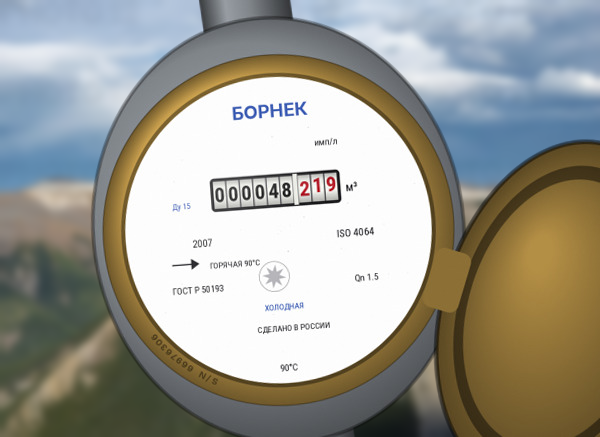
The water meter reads m³ 48.219
